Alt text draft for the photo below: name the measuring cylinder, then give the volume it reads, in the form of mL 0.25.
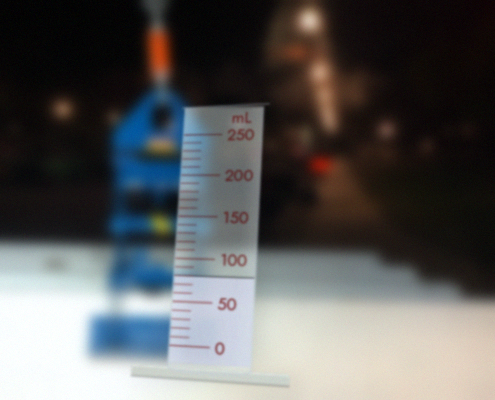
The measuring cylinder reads mL 80
